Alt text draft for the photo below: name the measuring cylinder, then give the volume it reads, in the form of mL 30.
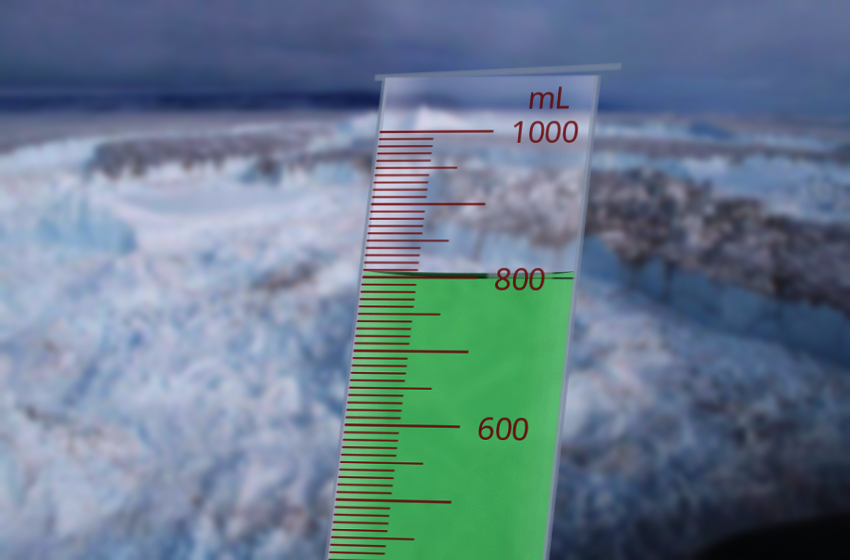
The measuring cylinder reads mL 800
